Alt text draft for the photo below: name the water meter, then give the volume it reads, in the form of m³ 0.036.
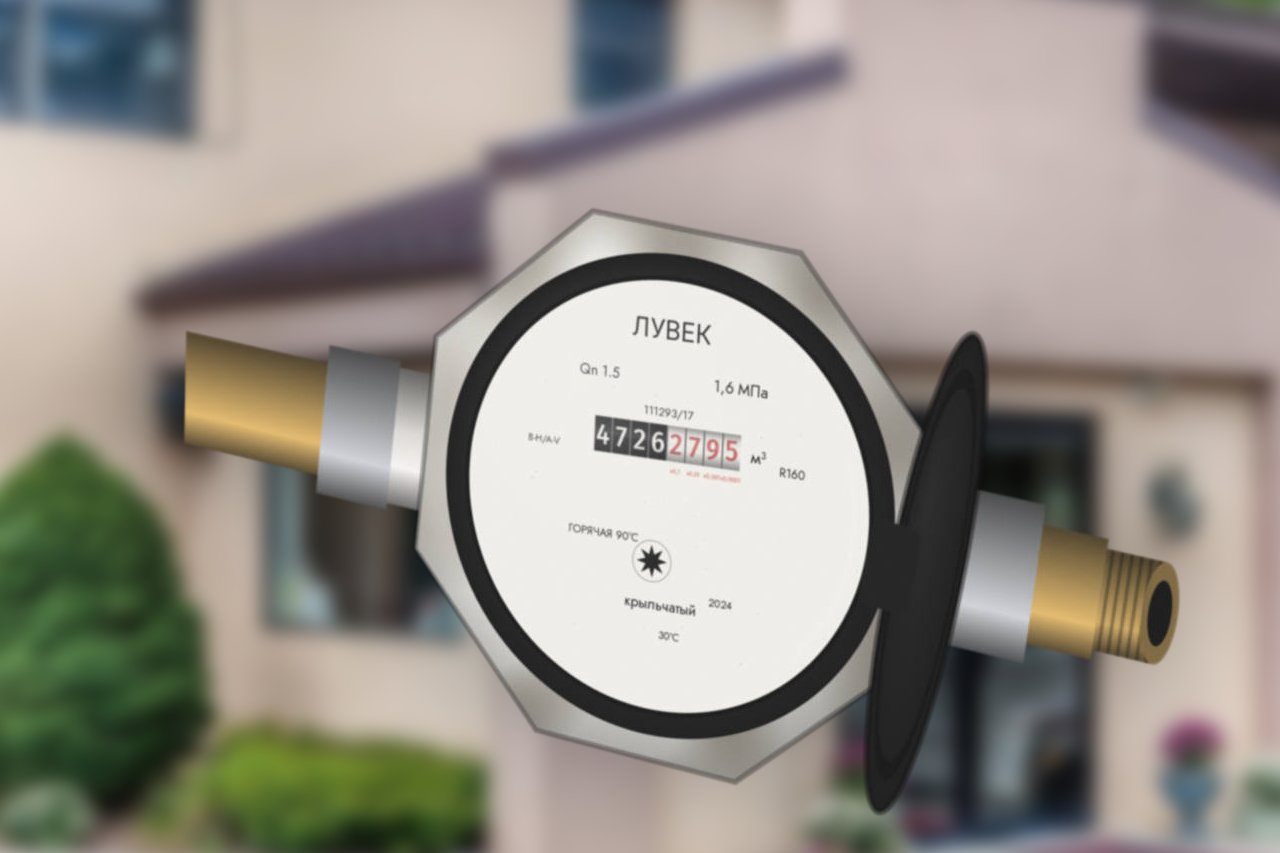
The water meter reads m³ 4726.2795
